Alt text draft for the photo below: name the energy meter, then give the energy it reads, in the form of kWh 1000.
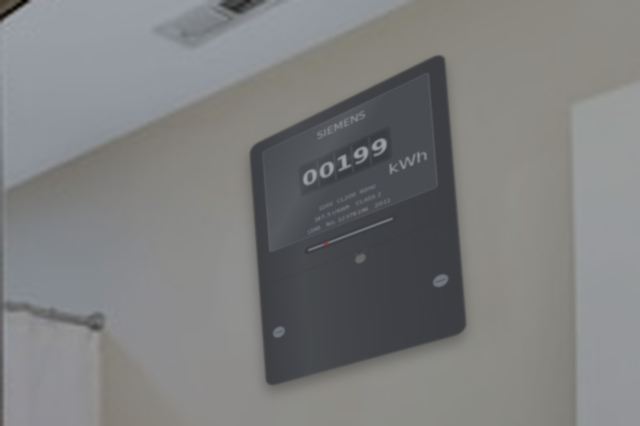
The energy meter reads kWh 199
